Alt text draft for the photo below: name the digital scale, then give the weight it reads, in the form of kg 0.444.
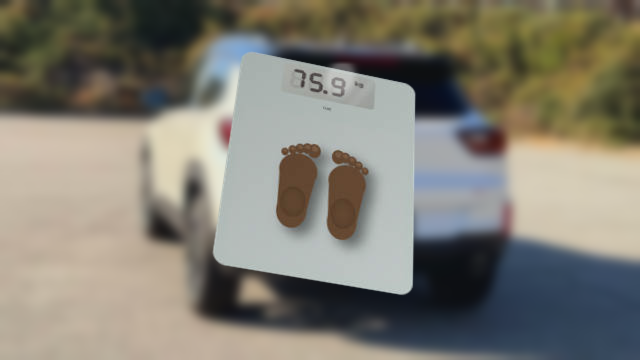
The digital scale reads kg 75.9
